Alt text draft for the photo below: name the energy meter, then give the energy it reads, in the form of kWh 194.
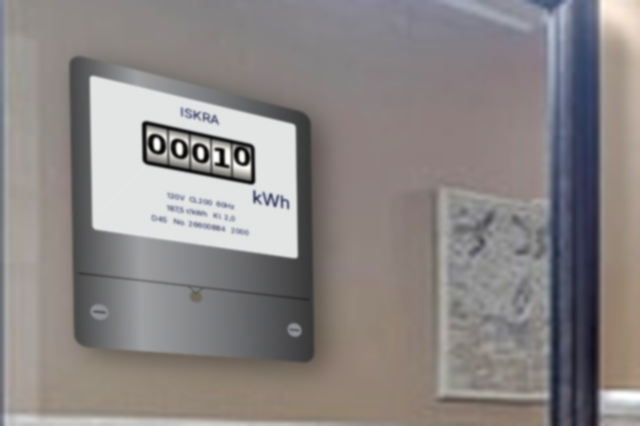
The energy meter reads kWh 10
